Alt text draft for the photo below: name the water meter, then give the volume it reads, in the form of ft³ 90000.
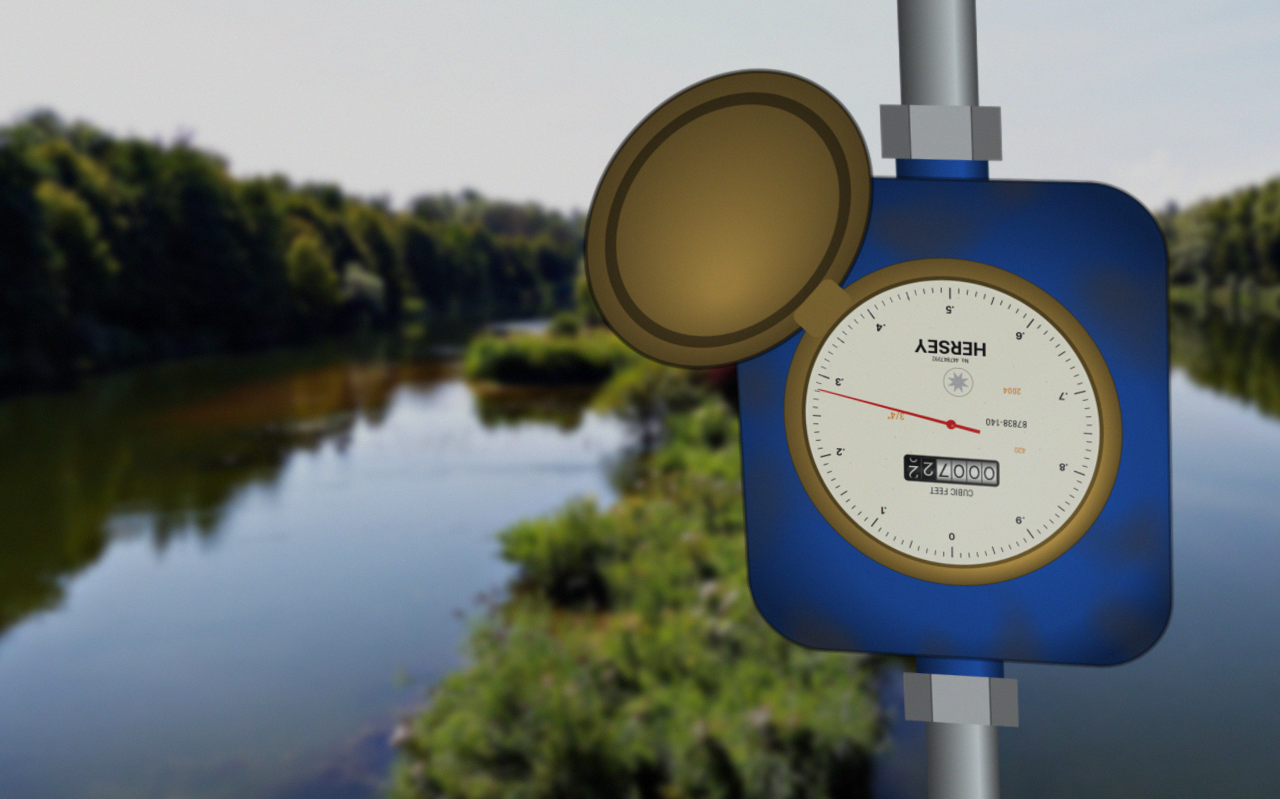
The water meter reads ft³ 722.28
